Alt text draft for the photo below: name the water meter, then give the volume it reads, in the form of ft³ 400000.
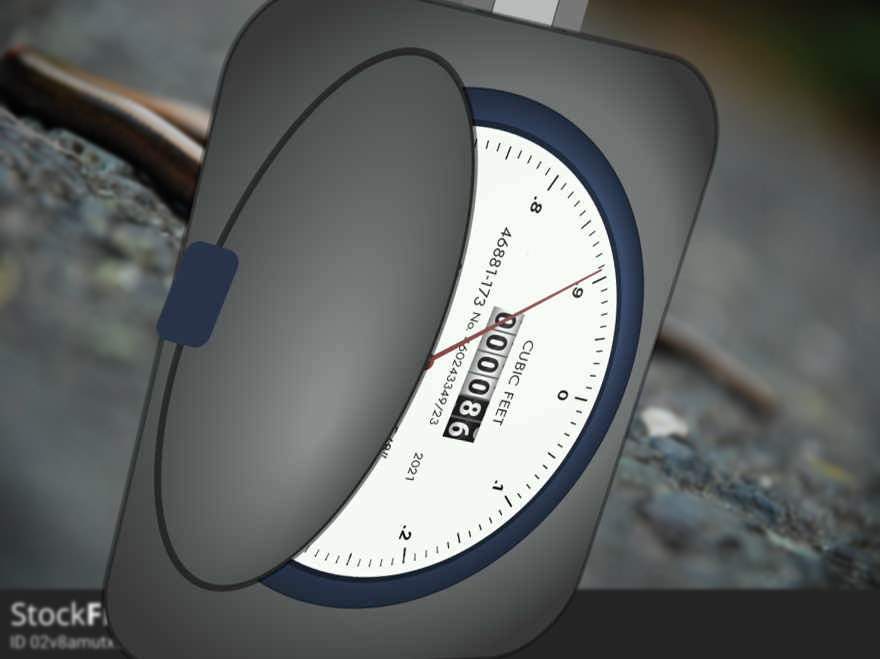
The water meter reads ft³ 85.89
